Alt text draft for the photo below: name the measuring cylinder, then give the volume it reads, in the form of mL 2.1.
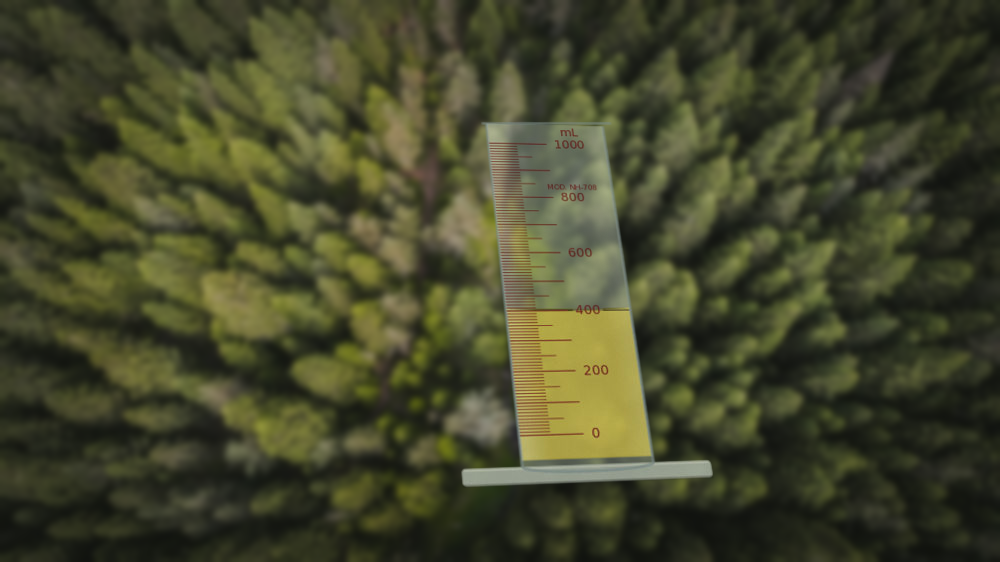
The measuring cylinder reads mL 400
